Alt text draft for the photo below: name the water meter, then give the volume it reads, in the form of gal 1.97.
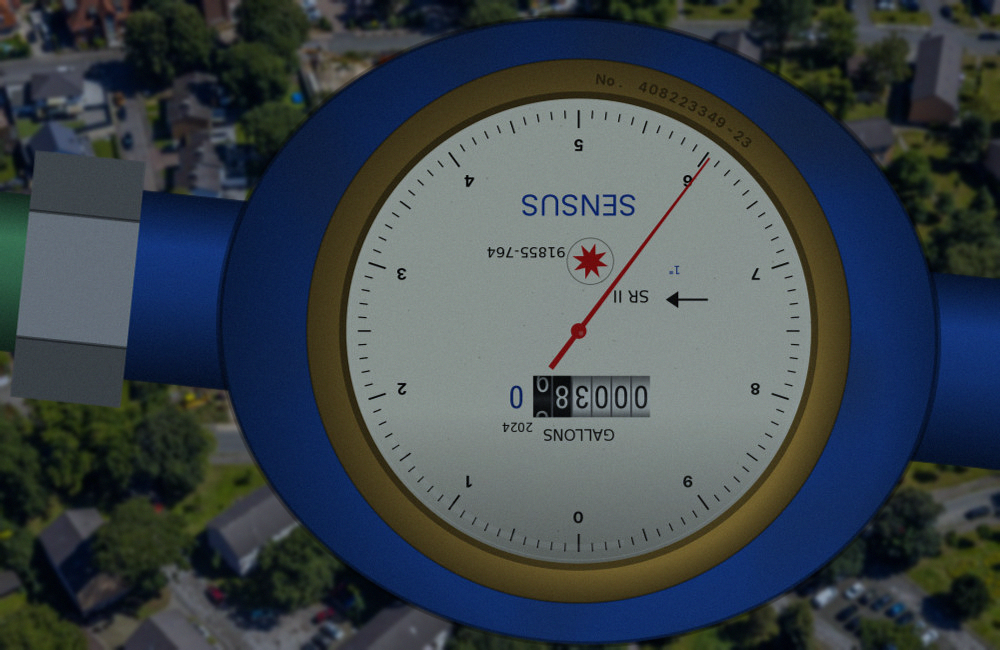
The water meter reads gal 3886.0
